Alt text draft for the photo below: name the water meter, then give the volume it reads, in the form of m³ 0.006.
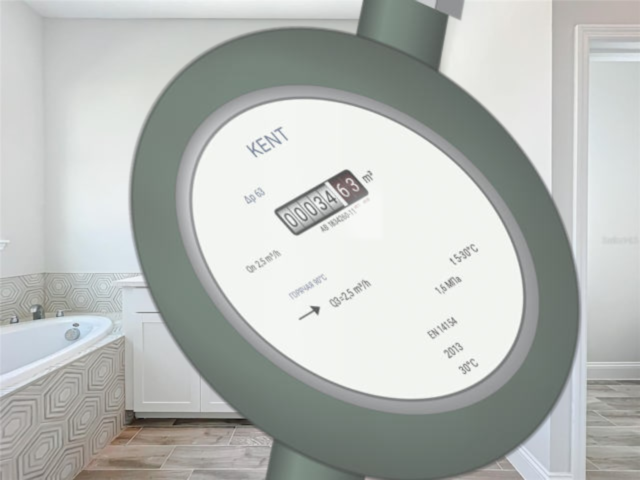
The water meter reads m³ 34.63
